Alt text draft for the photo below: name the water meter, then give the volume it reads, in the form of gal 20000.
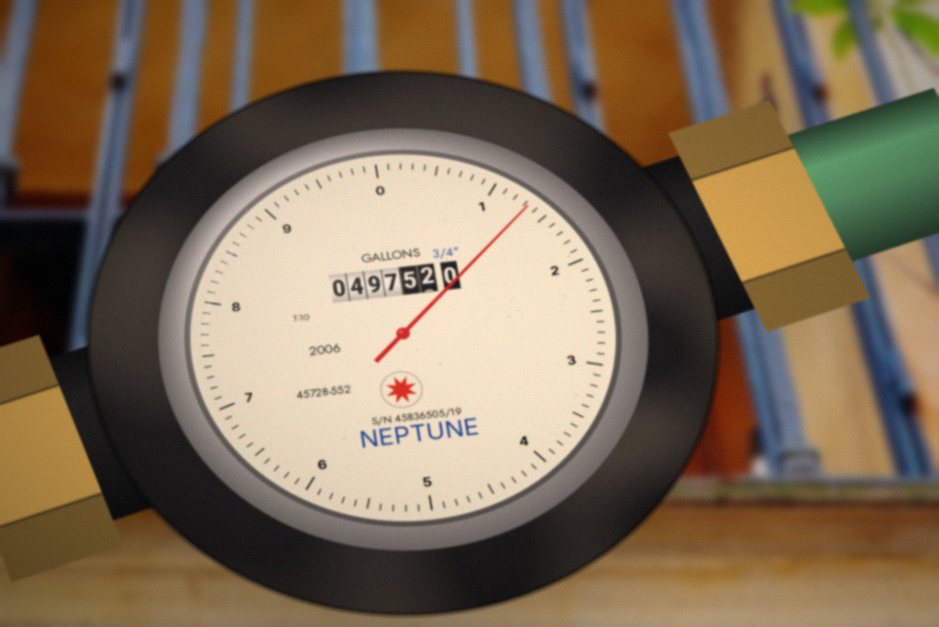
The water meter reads gal 497521.3
